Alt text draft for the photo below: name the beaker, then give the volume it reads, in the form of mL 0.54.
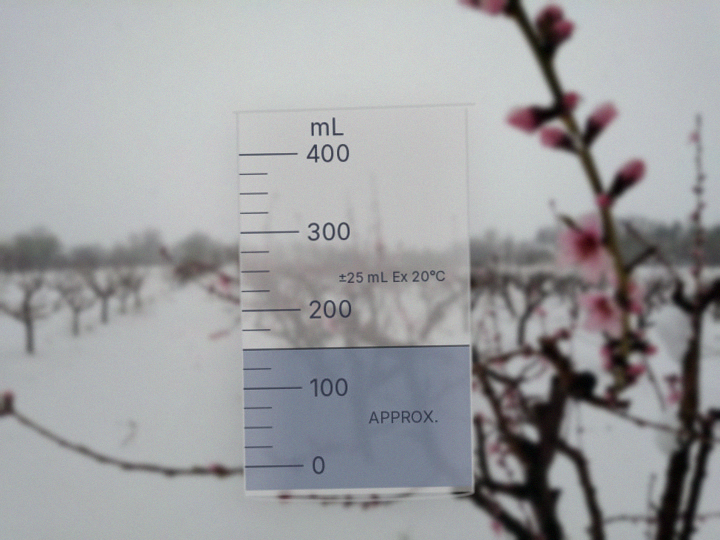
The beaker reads mL 150
